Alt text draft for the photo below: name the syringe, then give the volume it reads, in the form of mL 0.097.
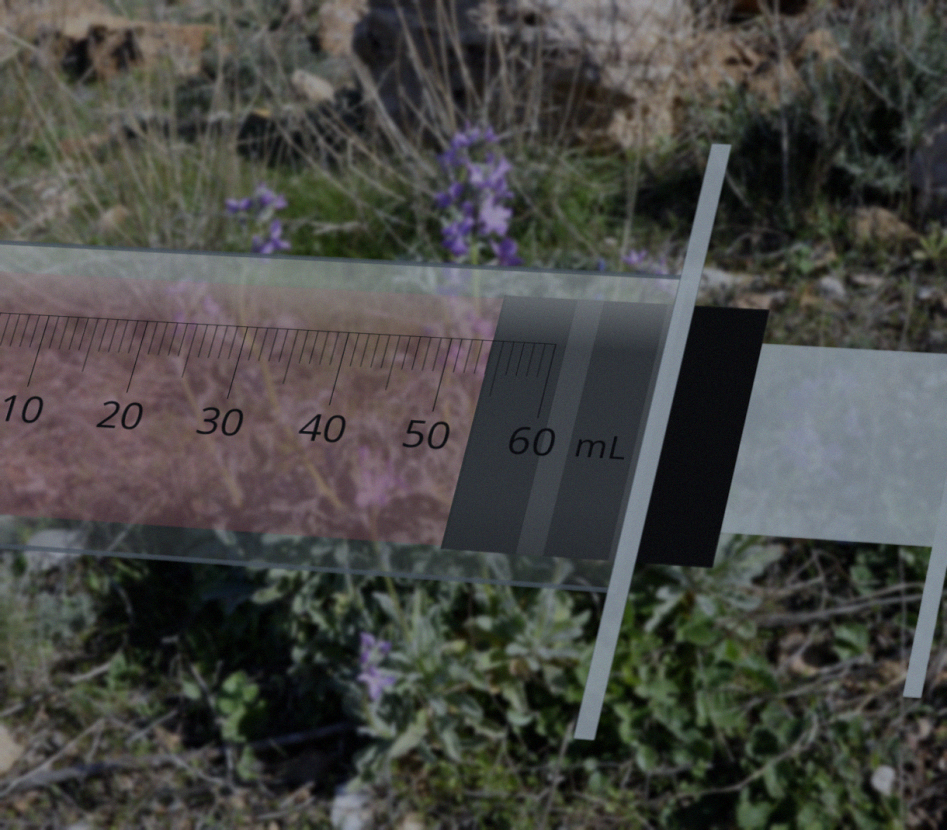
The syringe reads mL 54
